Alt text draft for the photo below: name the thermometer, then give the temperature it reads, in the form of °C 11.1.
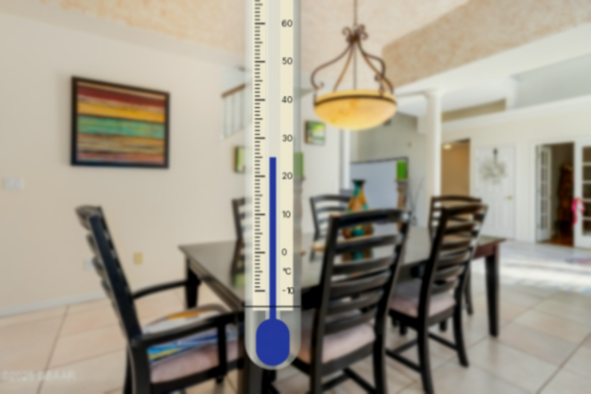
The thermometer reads °C 25
